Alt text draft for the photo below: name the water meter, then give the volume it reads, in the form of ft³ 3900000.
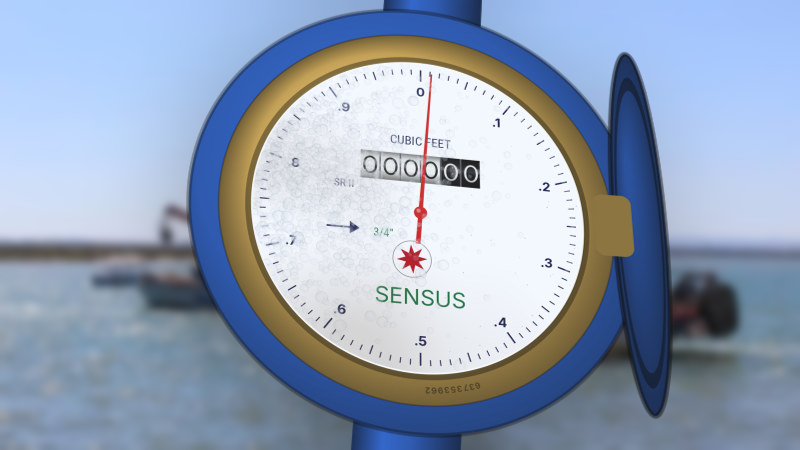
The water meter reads ft³ 0.01
